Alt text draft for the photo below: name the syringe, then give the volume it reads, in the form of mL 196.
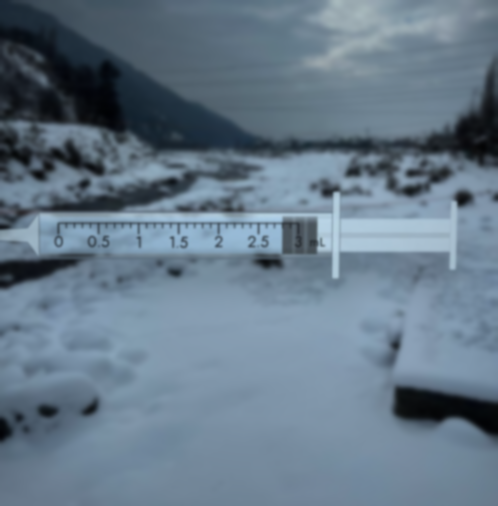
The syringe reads mL 2.8
